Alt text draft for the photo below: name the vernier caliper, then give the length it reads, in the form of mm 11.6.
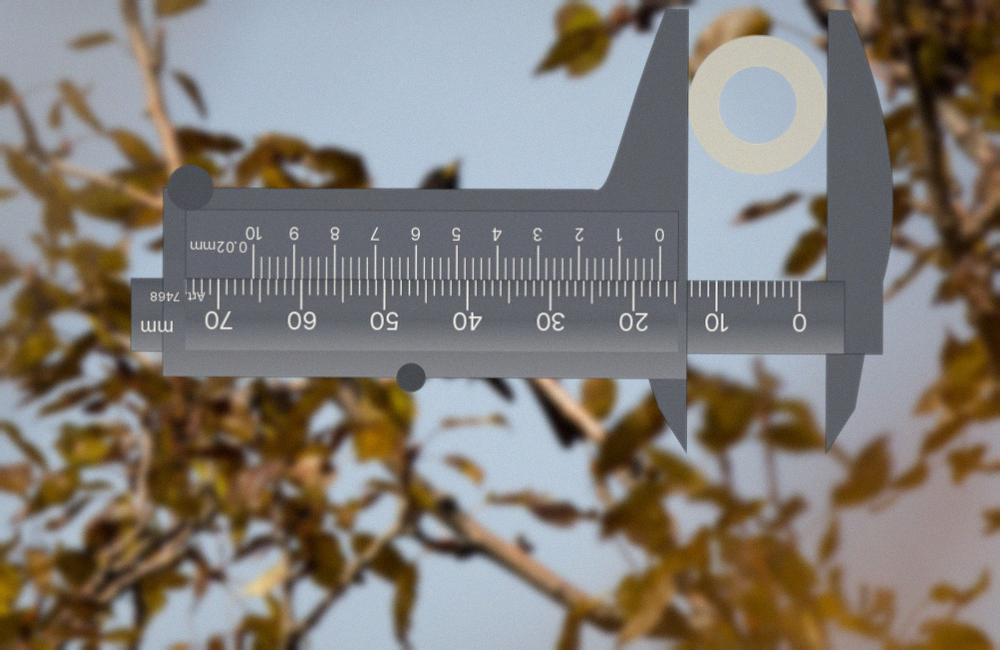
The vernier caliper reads mm 16.8
